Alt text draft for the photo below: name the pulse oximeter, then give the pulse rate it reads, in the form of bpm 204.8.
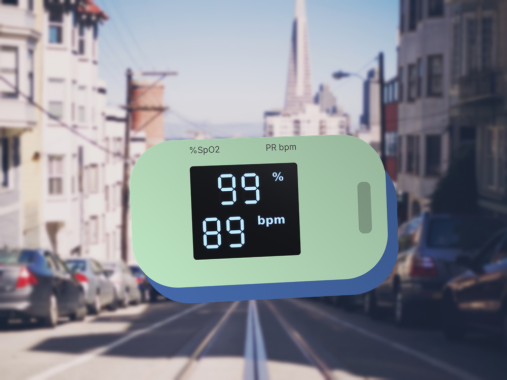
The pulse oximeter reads bpm 89
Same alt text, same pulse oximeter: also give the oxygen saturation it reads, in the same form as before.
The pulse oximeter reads % 99
